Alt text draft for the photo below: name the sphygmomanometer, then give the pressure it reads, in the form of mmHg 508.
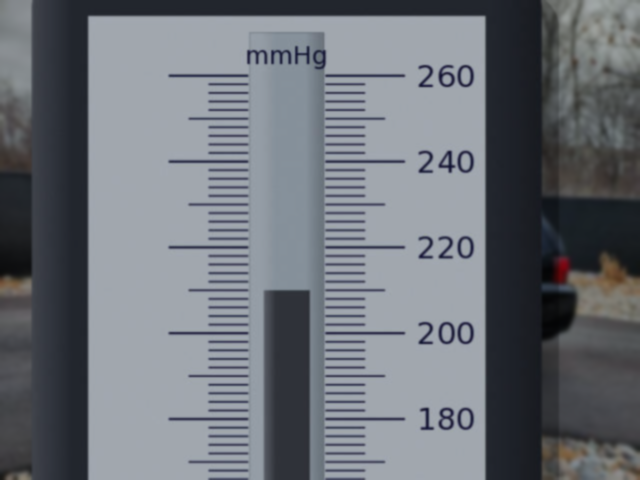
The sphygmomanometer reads mmHg 210
